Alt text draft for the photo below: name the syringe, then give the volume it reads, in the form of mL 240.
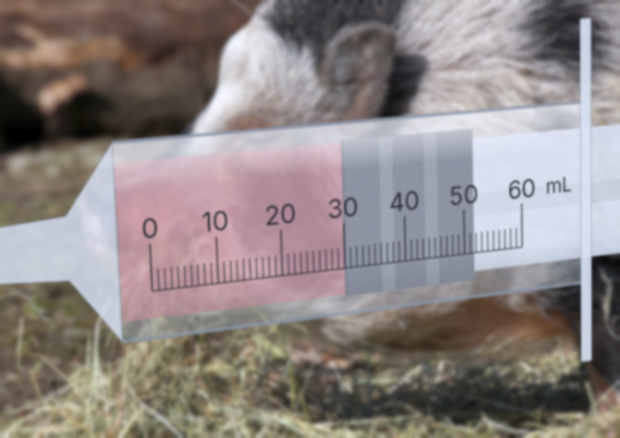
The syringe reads mL 30
